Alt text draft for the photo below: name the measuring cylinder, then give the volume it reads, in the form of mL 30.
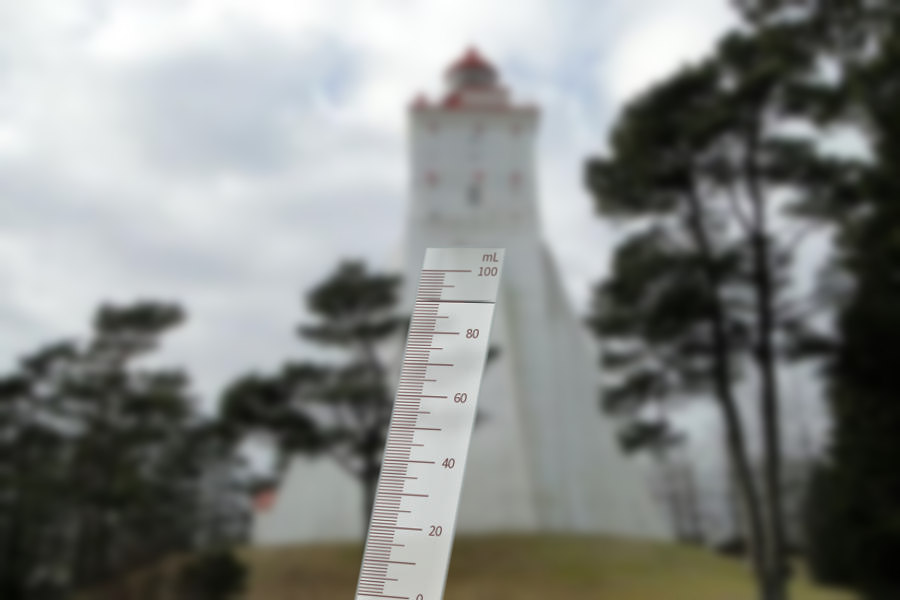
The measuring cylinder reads mL 90
